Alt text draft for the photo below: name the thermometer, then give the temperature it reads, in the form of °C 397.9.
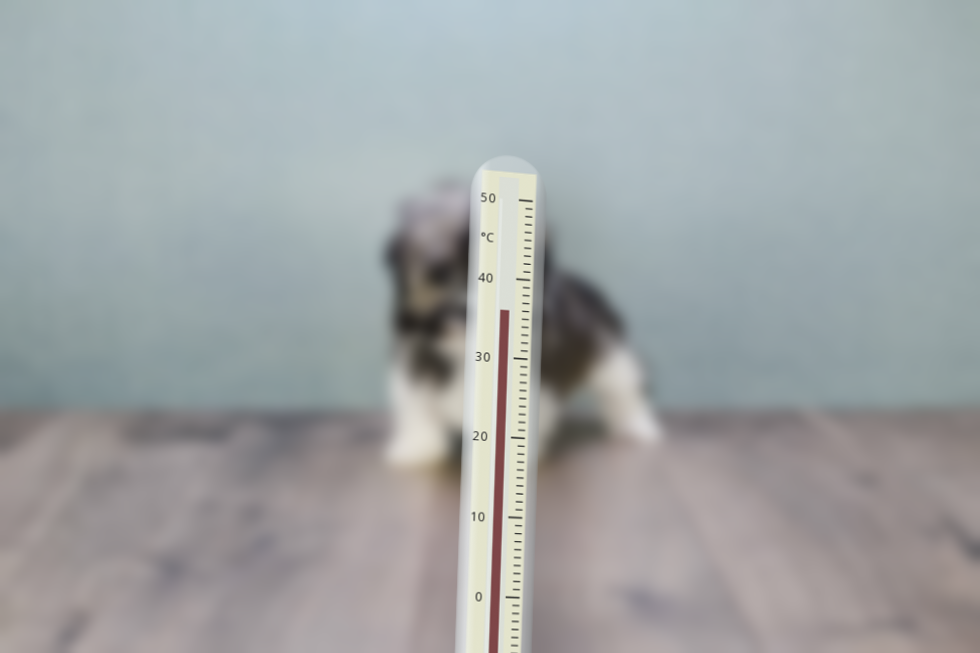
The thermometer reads °C 36
